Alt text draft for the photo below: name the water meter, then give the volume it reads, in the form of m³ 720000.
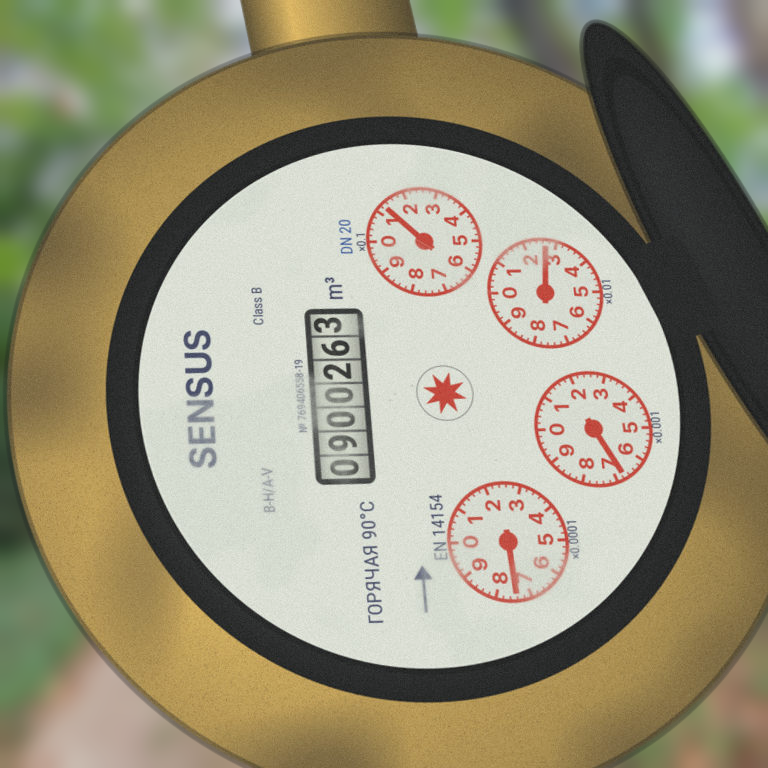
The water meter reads m³ 900263.1267
